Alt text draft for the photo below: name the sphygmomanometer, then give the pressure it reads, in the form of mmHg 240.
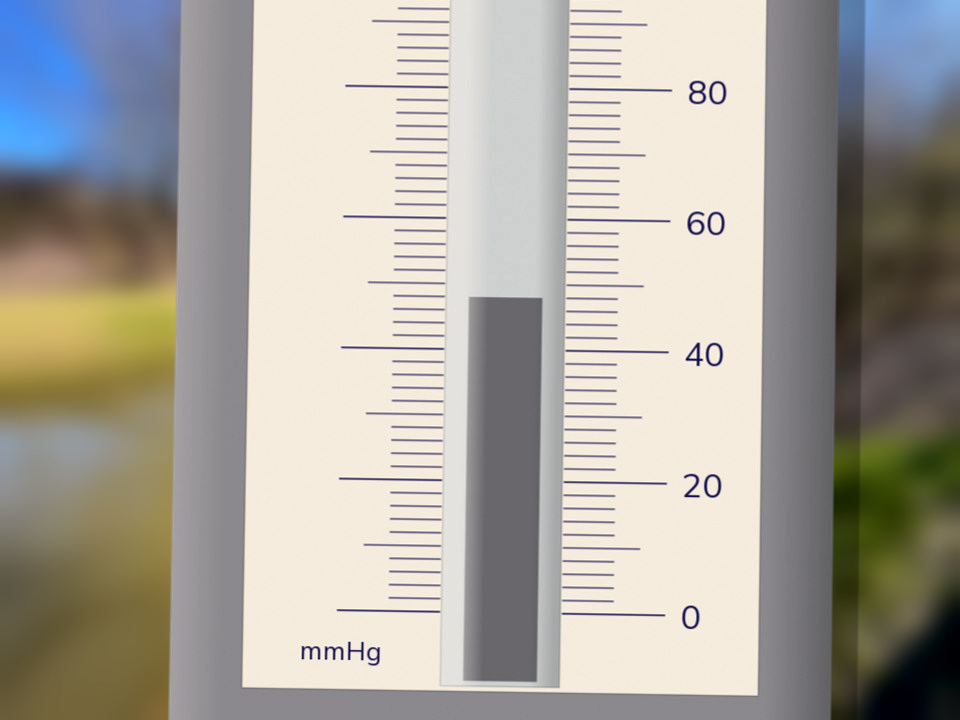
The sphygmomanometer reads mmHg 48
